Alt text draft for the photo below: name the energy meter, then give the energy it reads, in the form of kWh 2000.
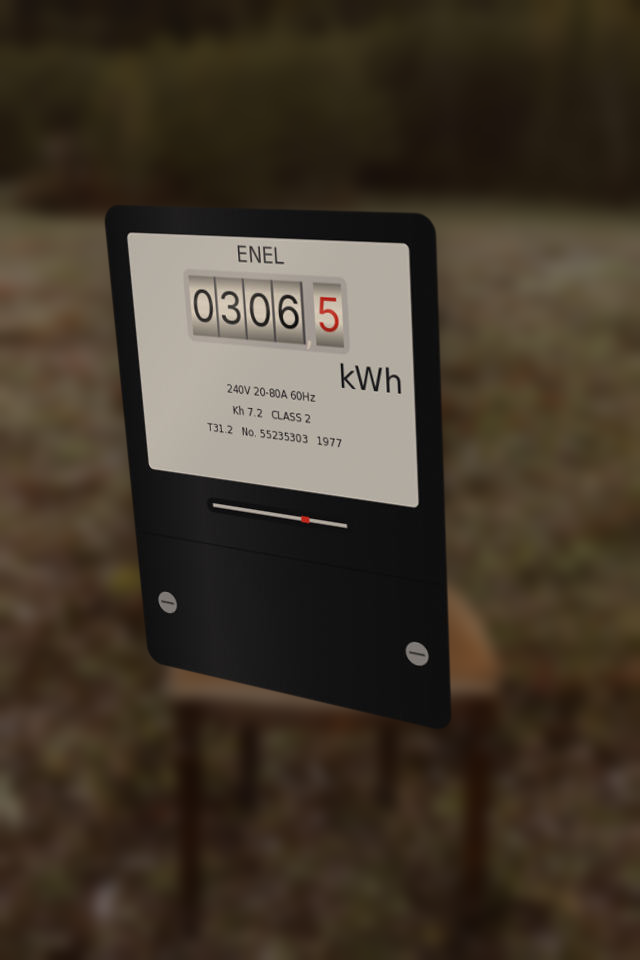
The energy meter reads kWh 306.5
